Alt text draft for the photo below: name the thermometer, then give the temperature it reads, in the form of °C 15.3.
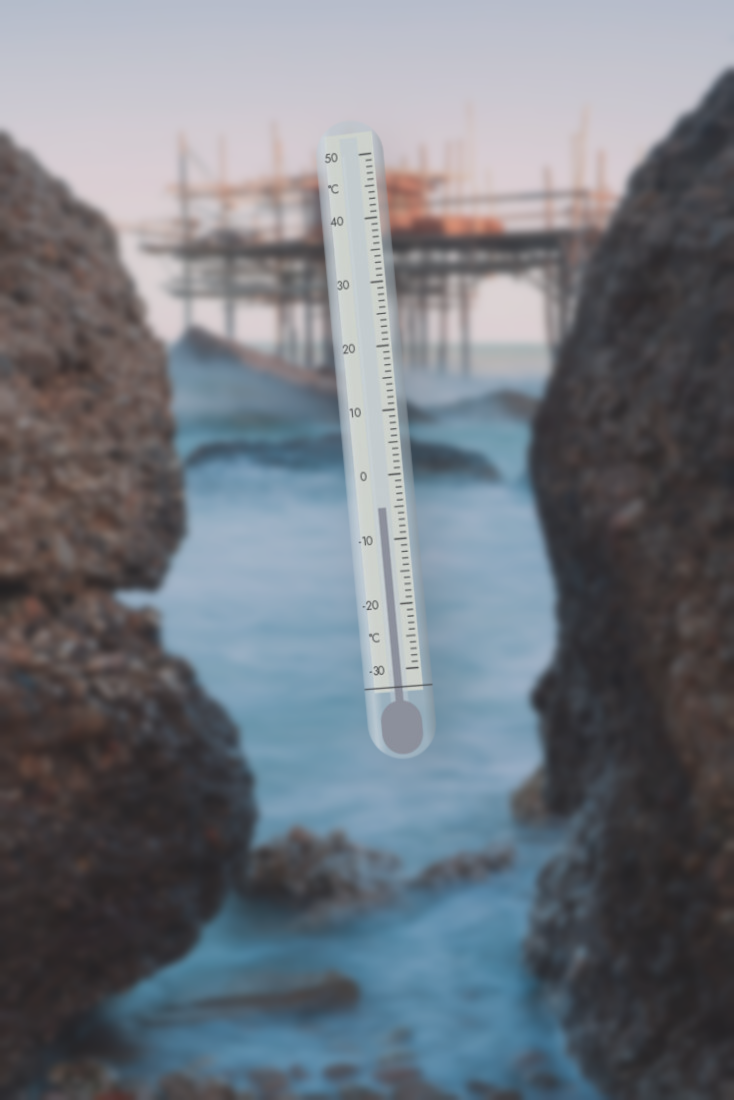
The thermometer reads °C -5
